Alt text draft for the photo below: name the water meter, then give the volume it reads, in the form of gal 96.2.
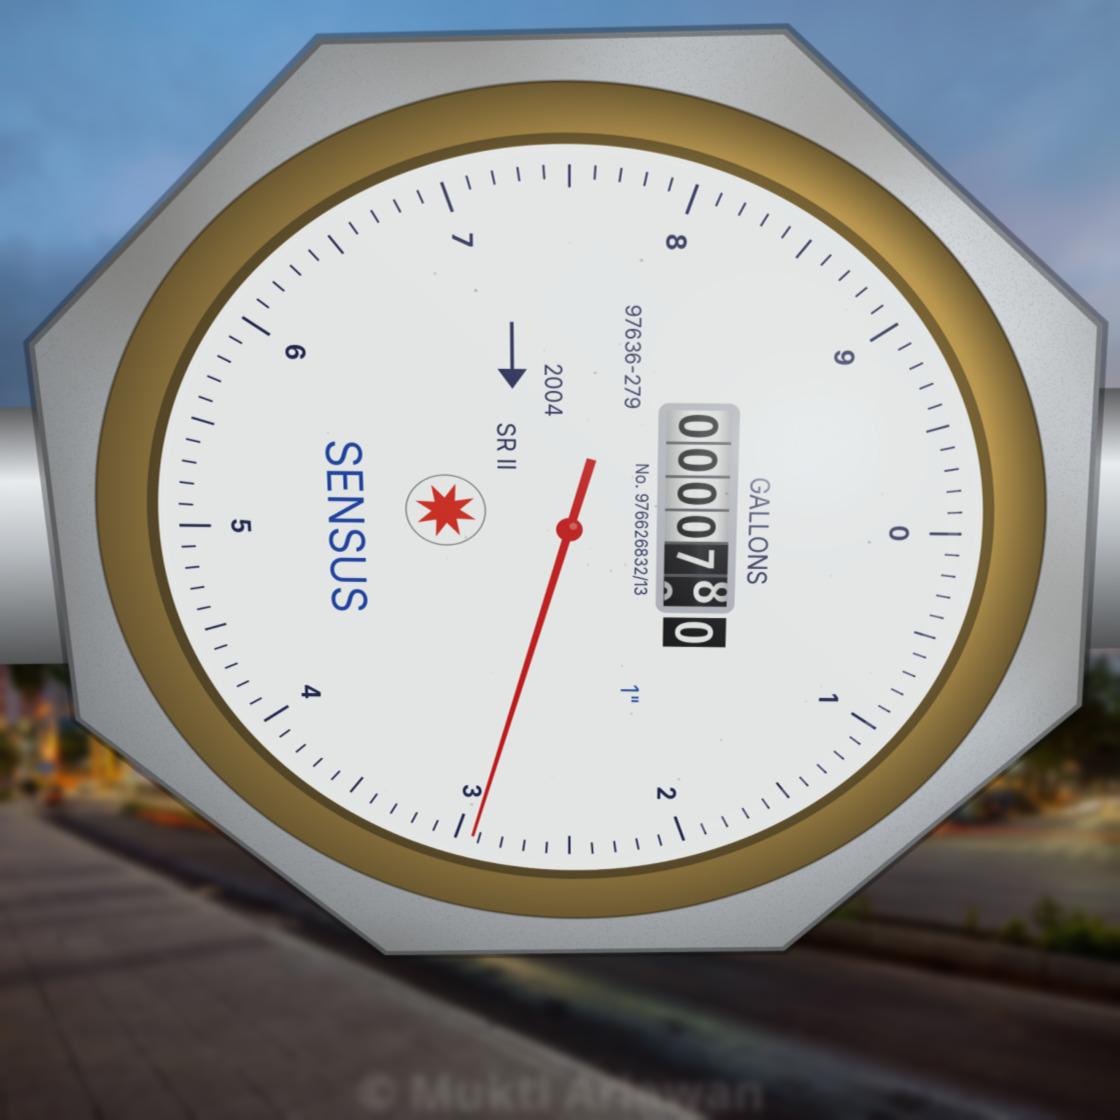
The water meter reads gal 782.9
